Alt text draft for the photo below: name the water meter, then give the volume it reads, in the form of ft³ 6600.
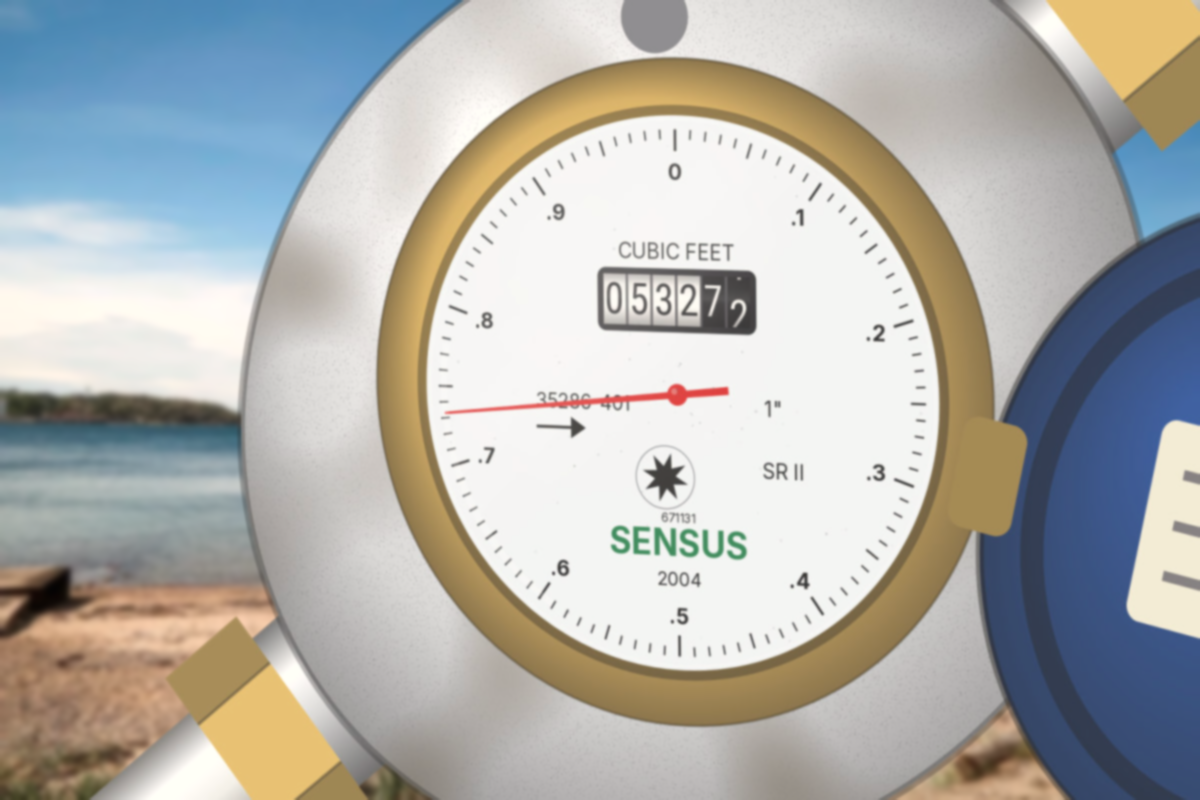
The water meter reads ft³ 53271.73
